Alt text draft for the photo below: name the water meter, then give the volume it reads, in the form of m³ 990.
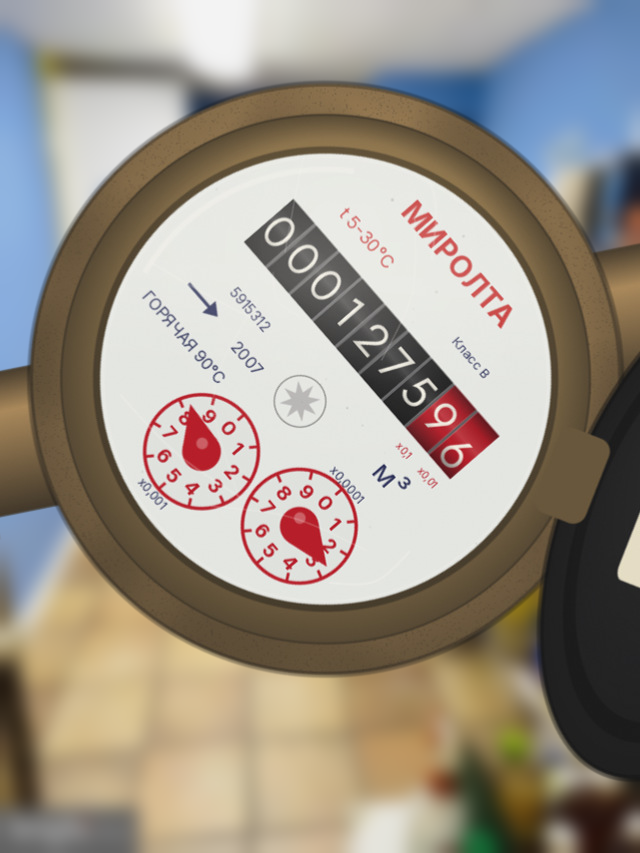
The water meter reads m³ 1275.9582
